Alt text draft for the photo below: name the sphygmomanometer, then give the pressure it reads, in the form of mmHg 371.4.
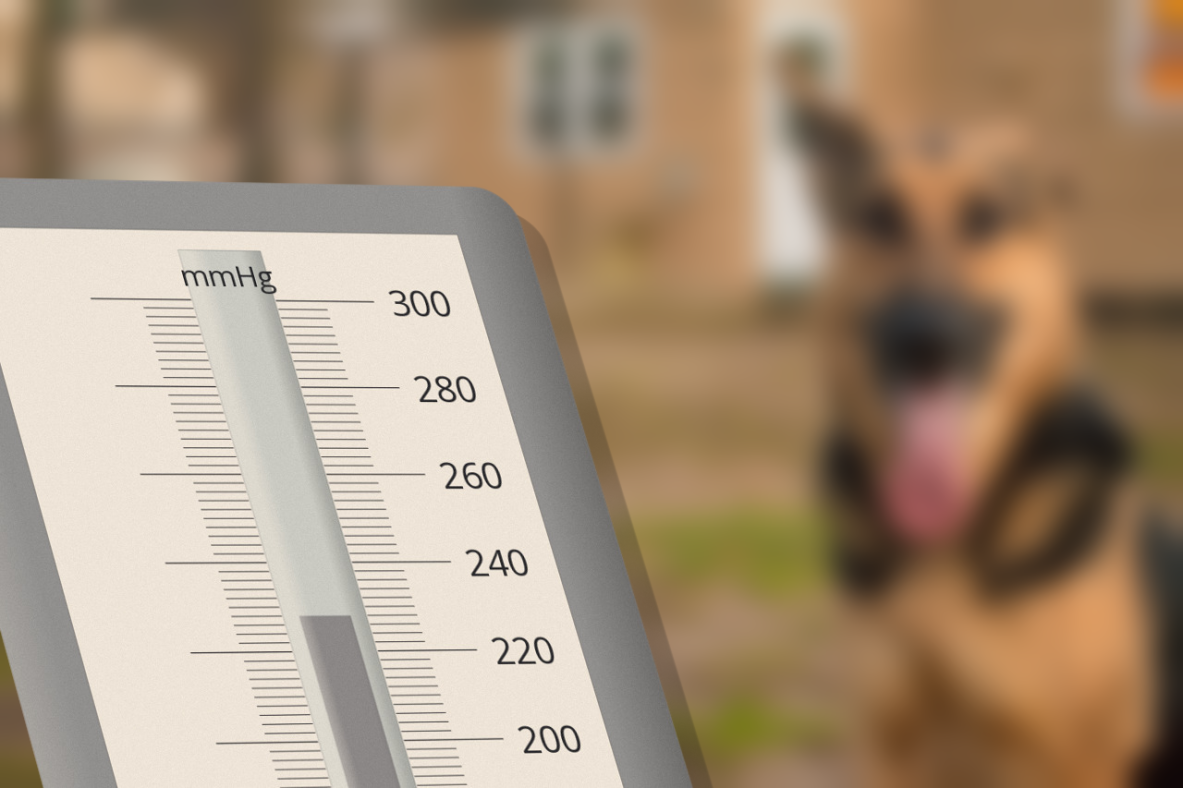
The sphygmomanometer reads mmHg 228
